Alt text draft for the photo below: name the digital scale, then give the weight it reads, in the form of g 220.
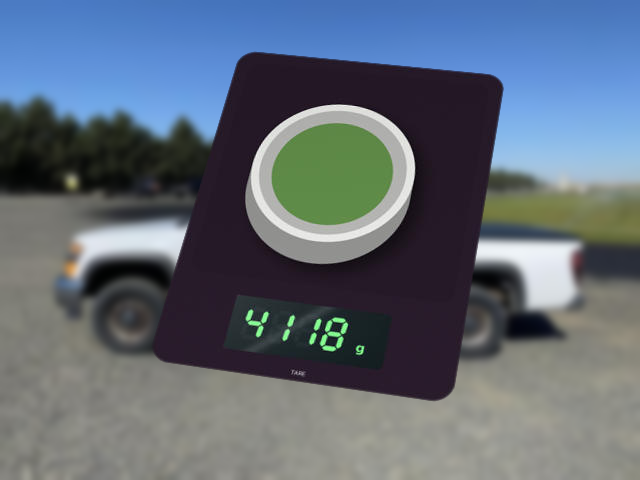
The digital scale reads g 4118
